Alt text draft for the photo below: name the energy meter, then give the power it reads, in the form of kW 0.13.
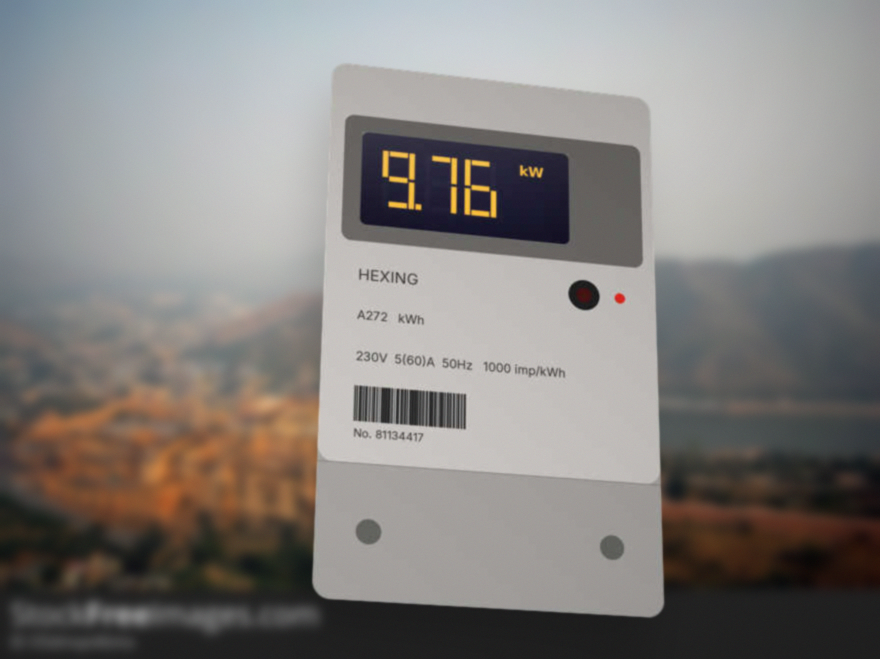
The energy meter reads kW 9.76
